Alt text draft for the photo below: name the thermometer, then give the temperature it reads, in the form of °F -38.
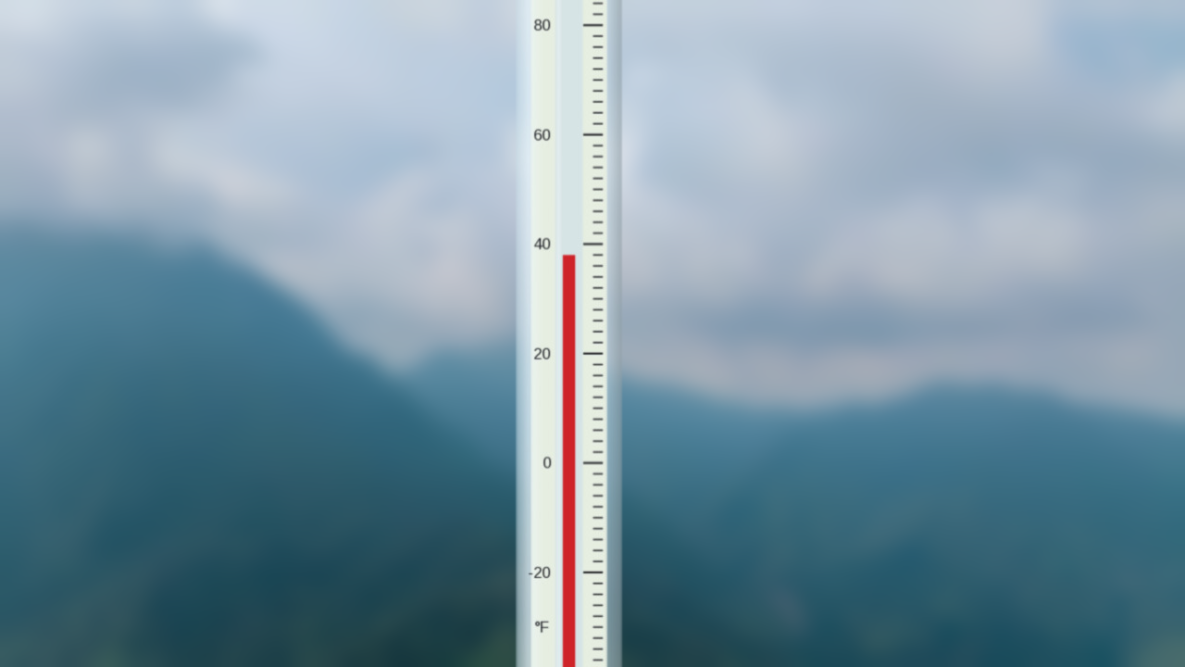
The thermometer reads °F 38
